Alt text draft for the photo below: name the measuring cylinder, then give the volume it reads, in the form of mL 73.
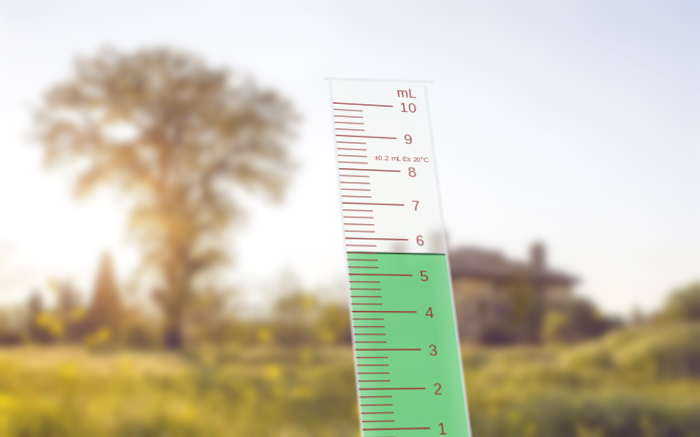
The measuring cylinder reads mL 5.6
